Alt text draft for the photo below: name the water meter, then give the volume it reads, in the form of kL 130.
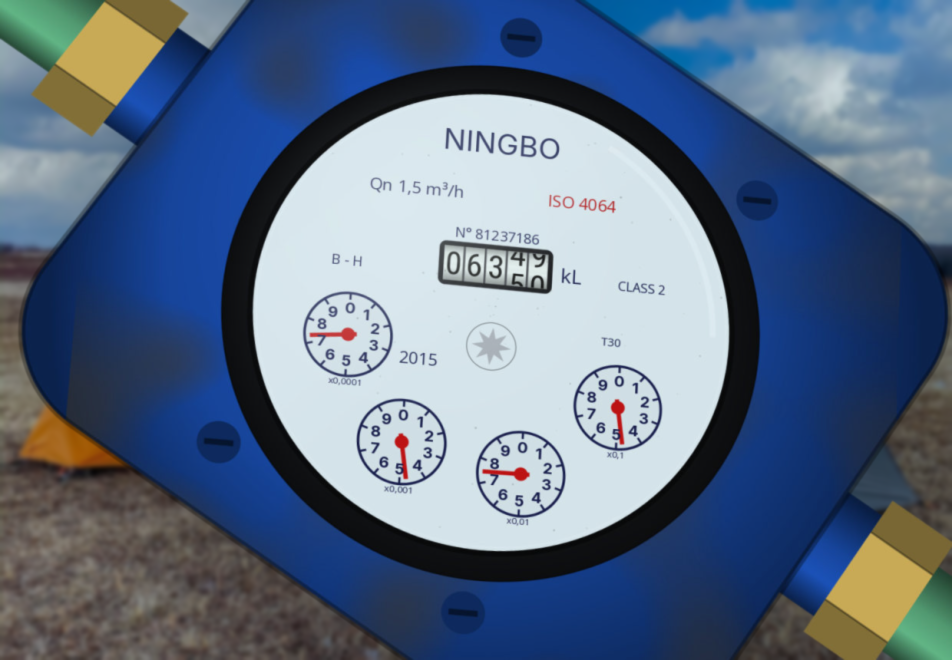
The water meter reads kL 6349.4747
